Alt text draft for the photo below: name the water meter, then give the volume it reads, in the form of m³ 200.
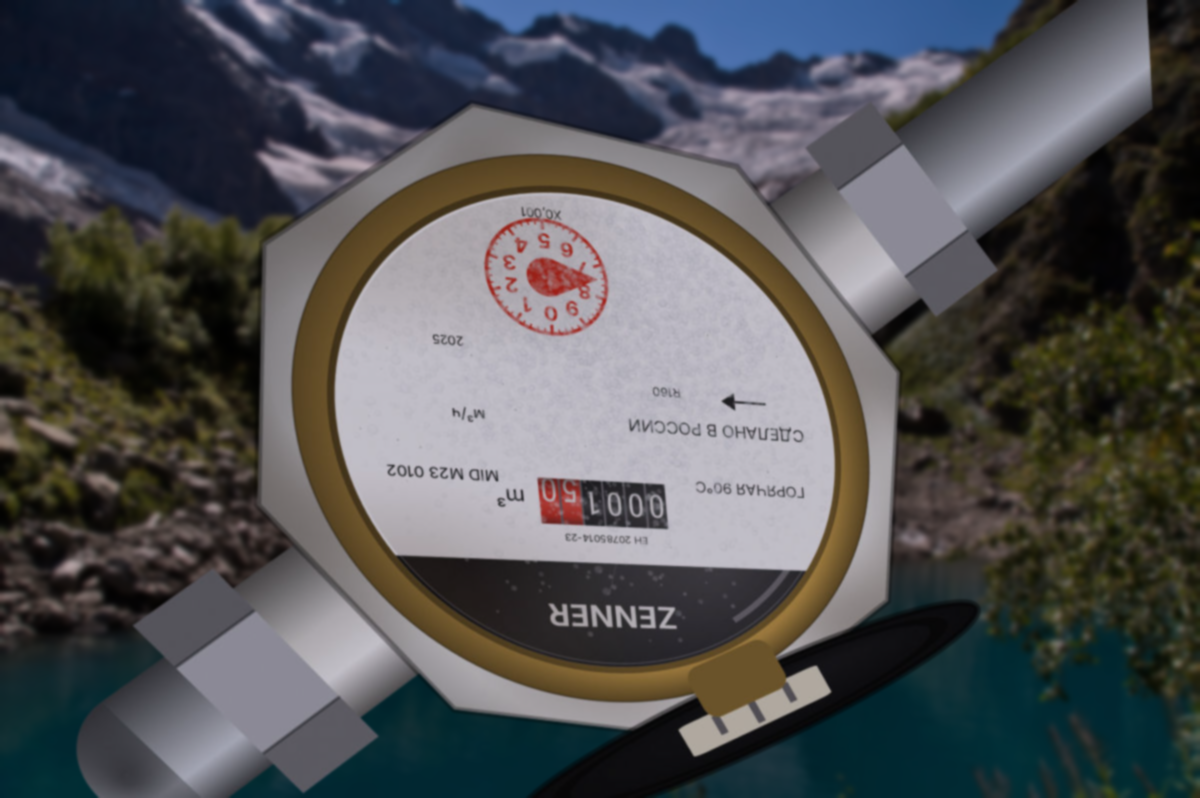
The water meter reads m³ 1.497
